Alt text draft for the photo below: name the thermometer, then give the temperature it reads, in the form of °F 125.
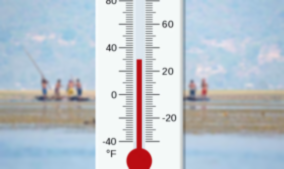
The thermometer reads °F 30
